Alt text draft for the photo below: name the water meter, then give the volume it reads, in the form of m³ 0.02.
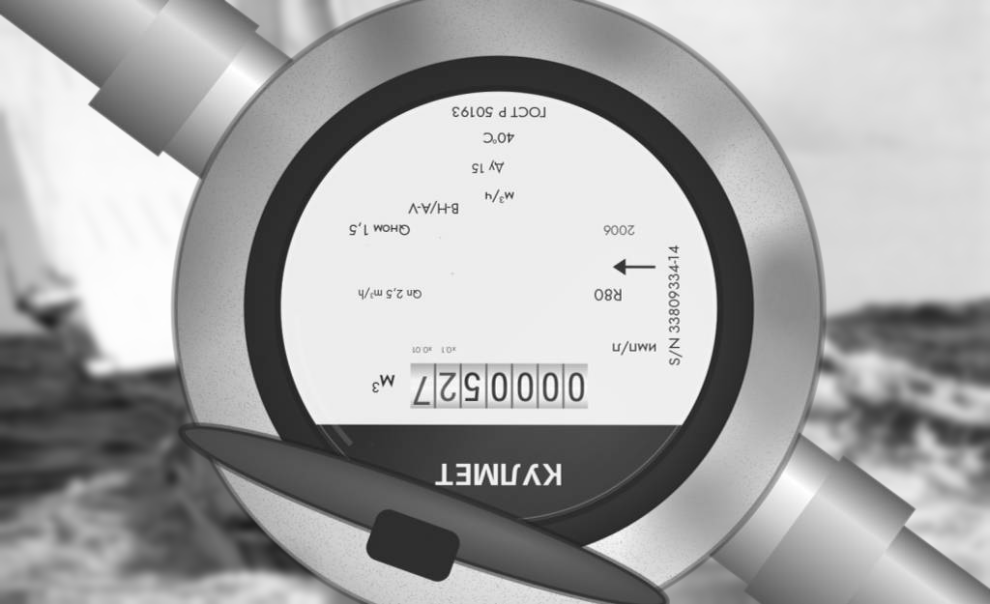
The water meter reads m³ 5.27
